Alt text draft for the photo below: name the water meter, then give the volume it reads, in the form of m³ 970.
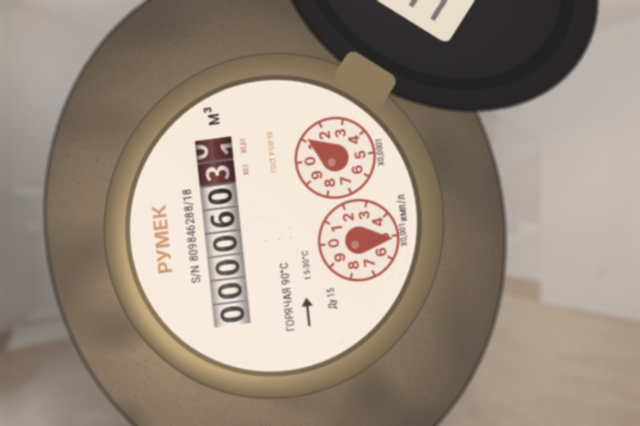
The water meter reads m³ 60.3051
